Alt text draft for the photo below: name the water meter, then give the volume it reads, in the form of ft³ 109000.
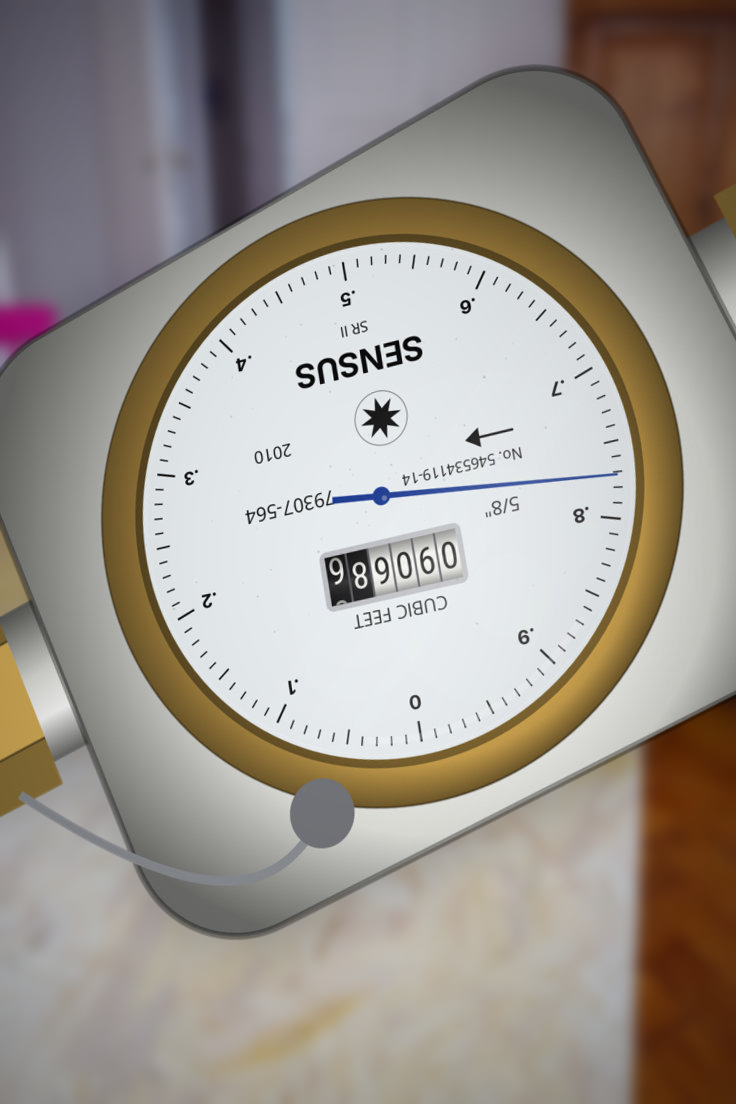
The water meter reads ft³ 90685.77
